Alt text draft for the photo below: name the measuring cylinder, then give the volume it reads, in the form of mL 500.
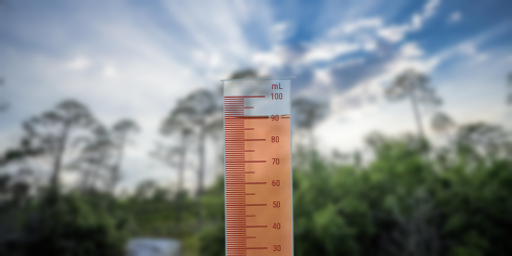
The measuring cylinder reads mL 90
